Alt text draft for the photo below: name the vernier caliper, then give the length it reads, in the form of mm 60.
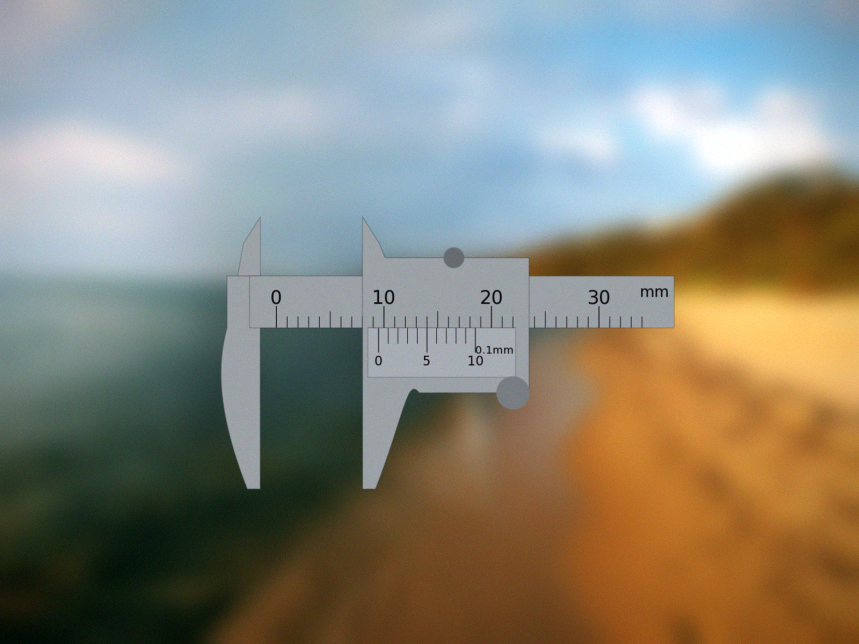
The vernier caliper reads mm 9.5
